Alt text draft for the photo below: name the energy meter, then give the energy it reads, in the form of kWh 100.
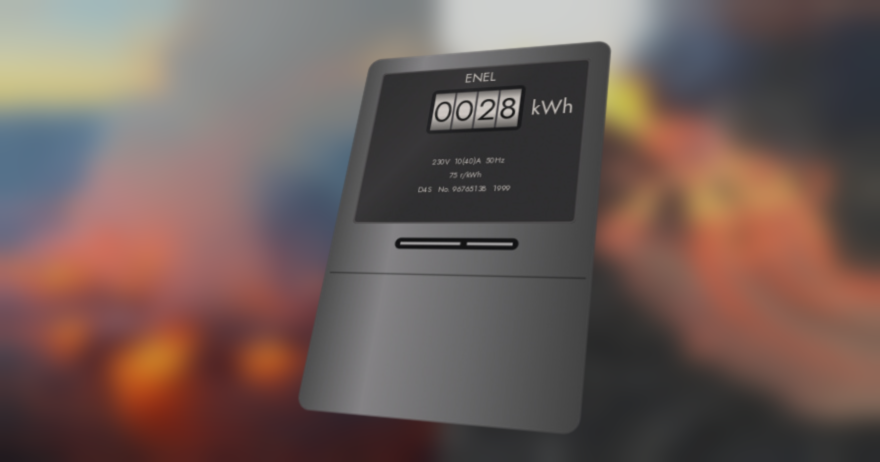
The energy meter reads kWh 28
